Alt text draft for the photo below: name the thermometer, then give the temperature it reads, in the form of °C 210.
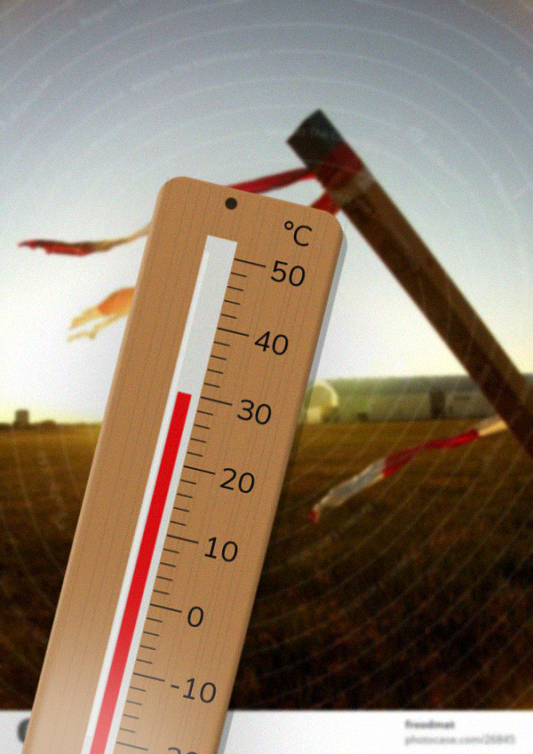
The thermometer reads °C 30
